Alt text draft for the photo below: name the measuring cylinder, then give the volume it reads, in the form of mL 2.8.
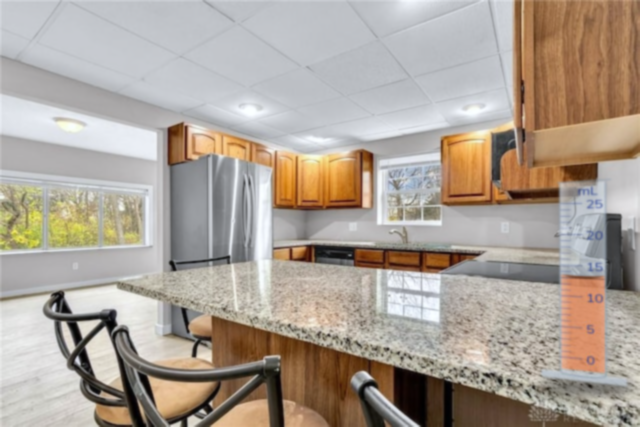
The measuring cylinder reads mL 13
